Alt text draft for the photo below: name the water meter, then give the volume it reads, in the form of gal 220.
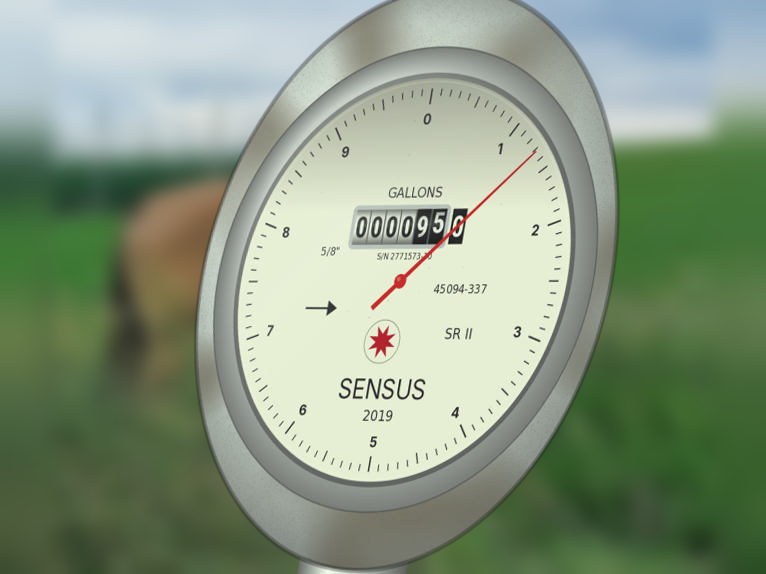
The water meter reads gal 951.3
